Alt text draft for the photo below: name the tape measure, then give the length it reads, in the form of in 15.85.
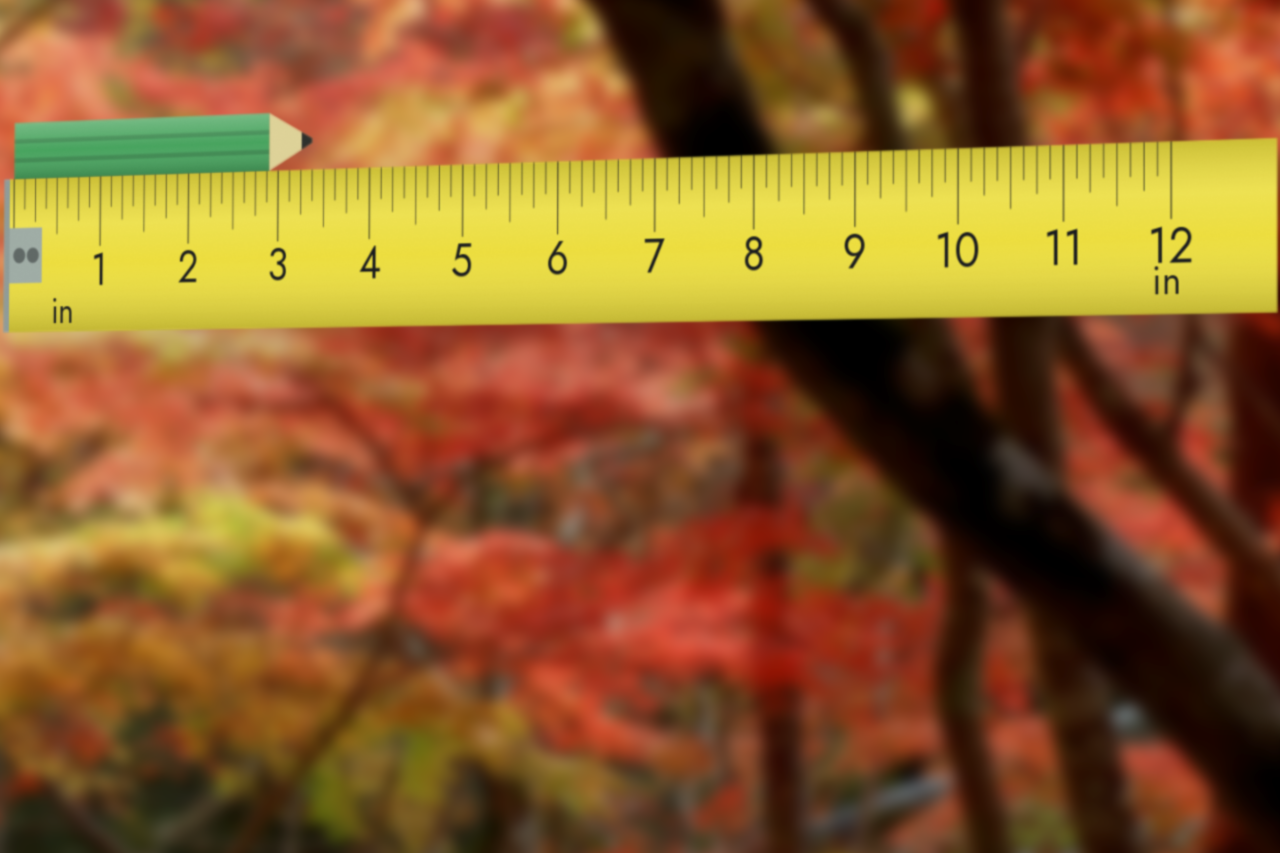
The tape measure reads in 3.375
